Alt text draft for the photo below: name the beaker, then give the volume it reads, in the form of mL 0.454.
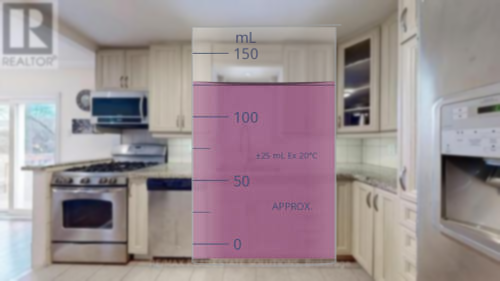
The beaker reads mL 125
